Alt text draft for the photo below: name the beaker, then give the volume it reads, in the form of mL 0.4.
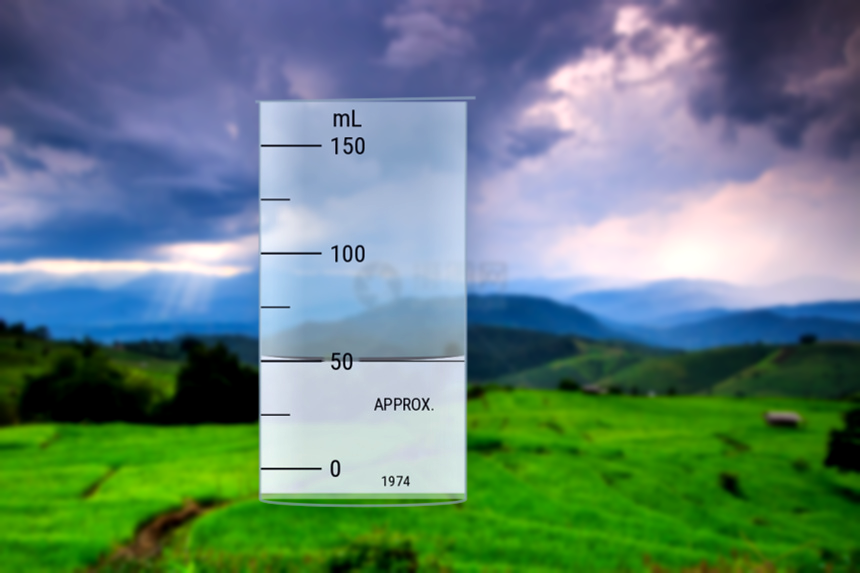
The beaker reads mL 50
